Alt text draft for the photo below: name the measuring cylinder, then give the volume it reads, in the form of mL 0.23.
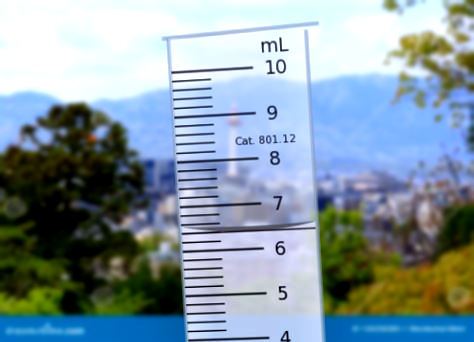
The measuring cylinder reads mL 6.4
